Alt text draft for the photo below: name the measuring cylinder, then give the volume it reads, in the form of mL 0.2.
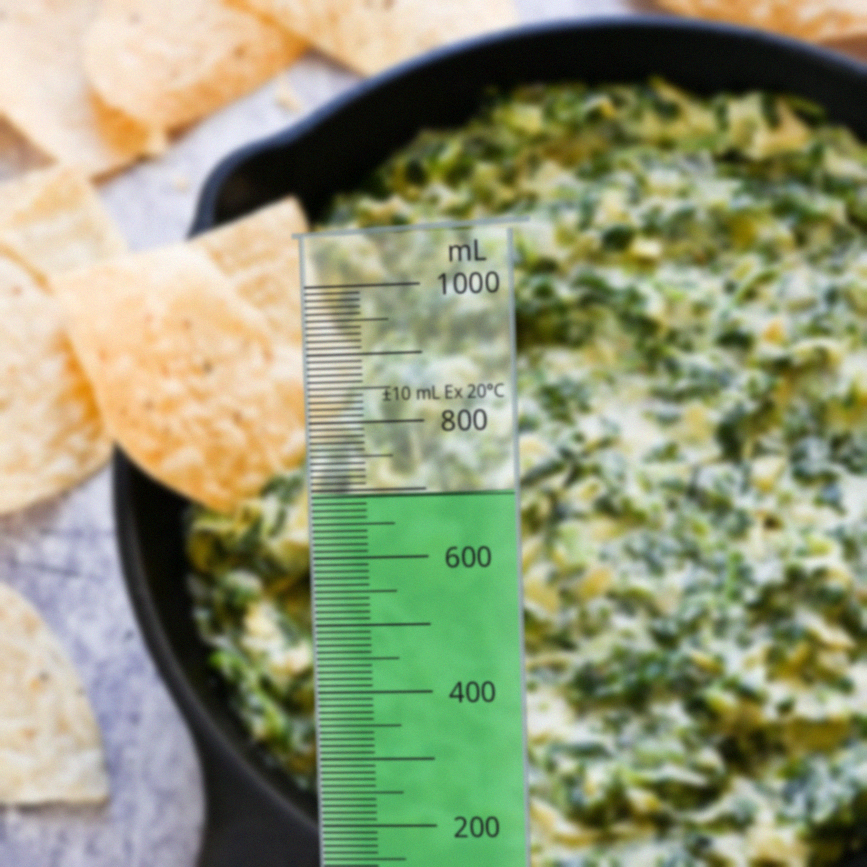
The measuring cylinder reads mL 690
